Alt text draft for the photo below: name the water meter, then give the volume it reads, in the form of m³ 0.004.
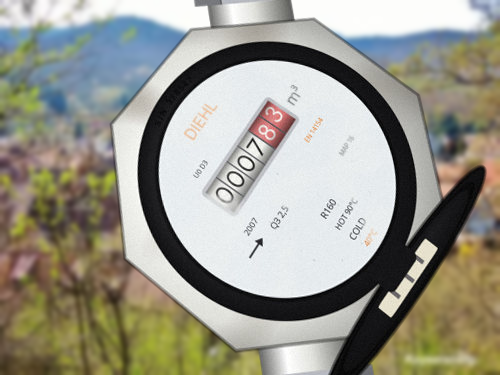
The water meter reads m³ 7.83
